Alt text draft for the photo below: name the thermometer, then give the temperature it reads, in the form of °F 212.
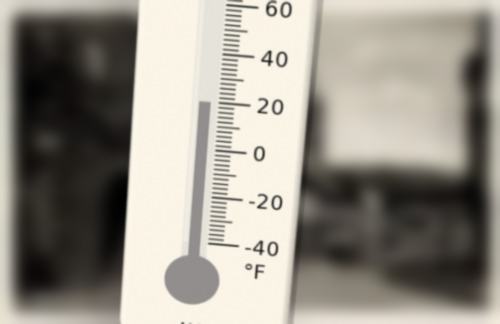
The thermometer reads °F 20
